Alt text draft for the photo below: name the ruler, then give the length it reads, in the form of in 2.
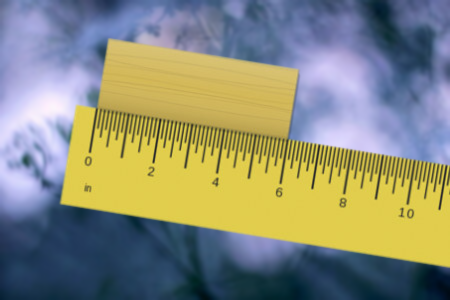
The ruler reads in 6
